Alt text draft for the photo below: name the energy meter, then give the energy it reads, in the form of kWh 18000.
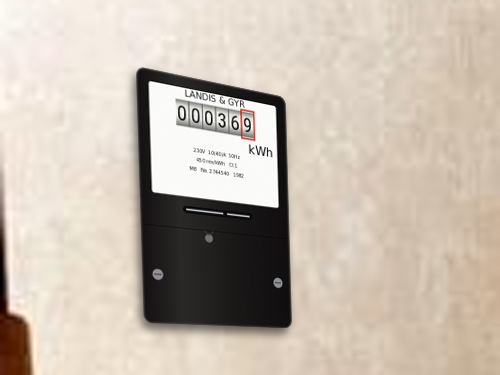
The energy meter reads kWh 36.9
